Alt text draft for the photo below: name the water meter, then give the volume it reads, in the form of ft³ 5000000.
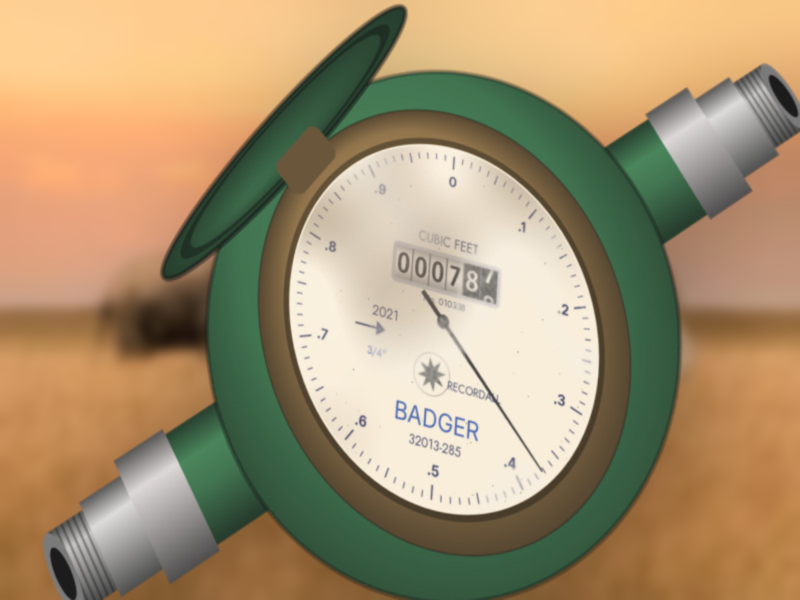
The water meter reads ft³ 787.37
